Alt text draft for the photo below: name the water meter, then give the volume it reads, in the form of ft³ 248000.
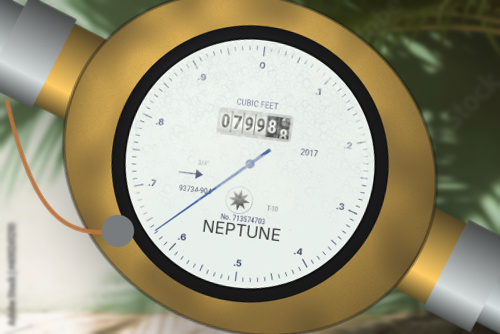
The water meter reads ft³ 79987.63
